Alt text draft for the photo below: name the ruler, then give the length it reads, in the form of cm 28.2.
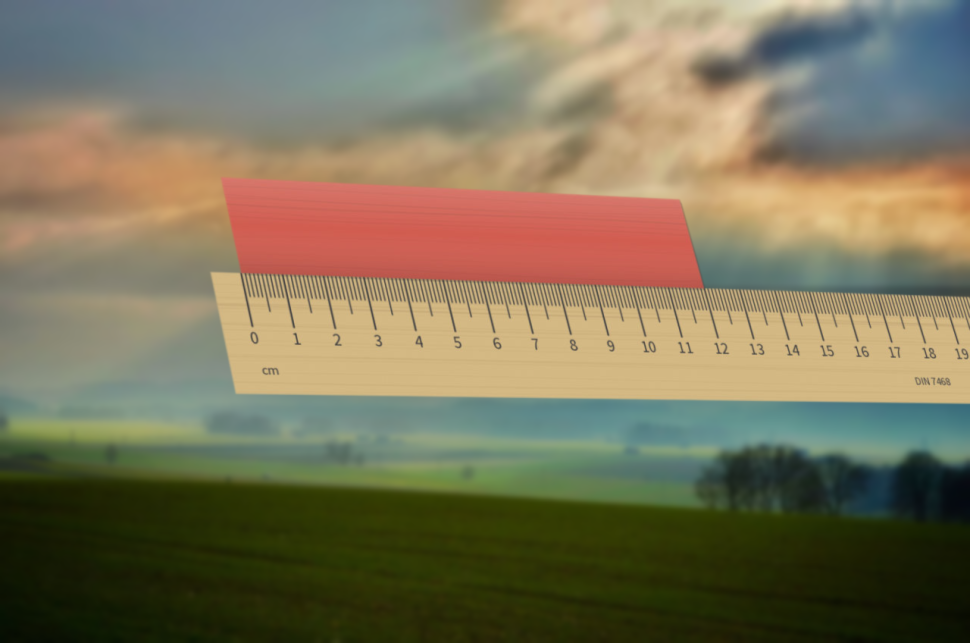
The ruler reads cm 12
